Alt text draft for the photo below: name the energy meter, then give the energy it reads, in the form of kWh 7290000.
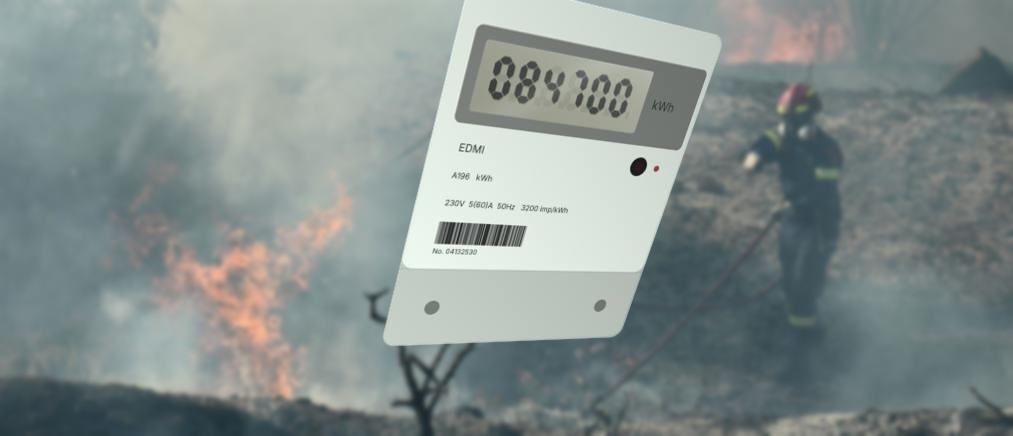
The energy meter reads kWh 84700
